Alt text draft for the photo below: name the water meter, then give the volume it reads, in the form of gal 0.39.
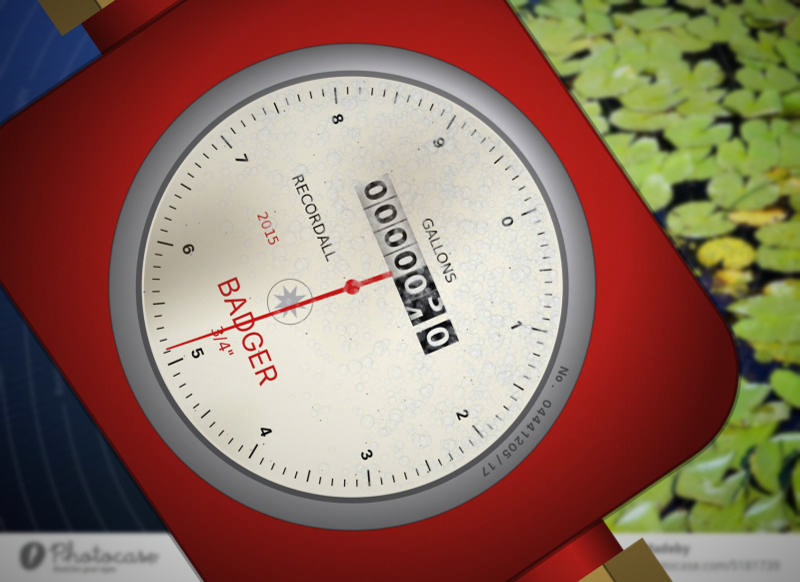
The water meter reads gal 35.1
